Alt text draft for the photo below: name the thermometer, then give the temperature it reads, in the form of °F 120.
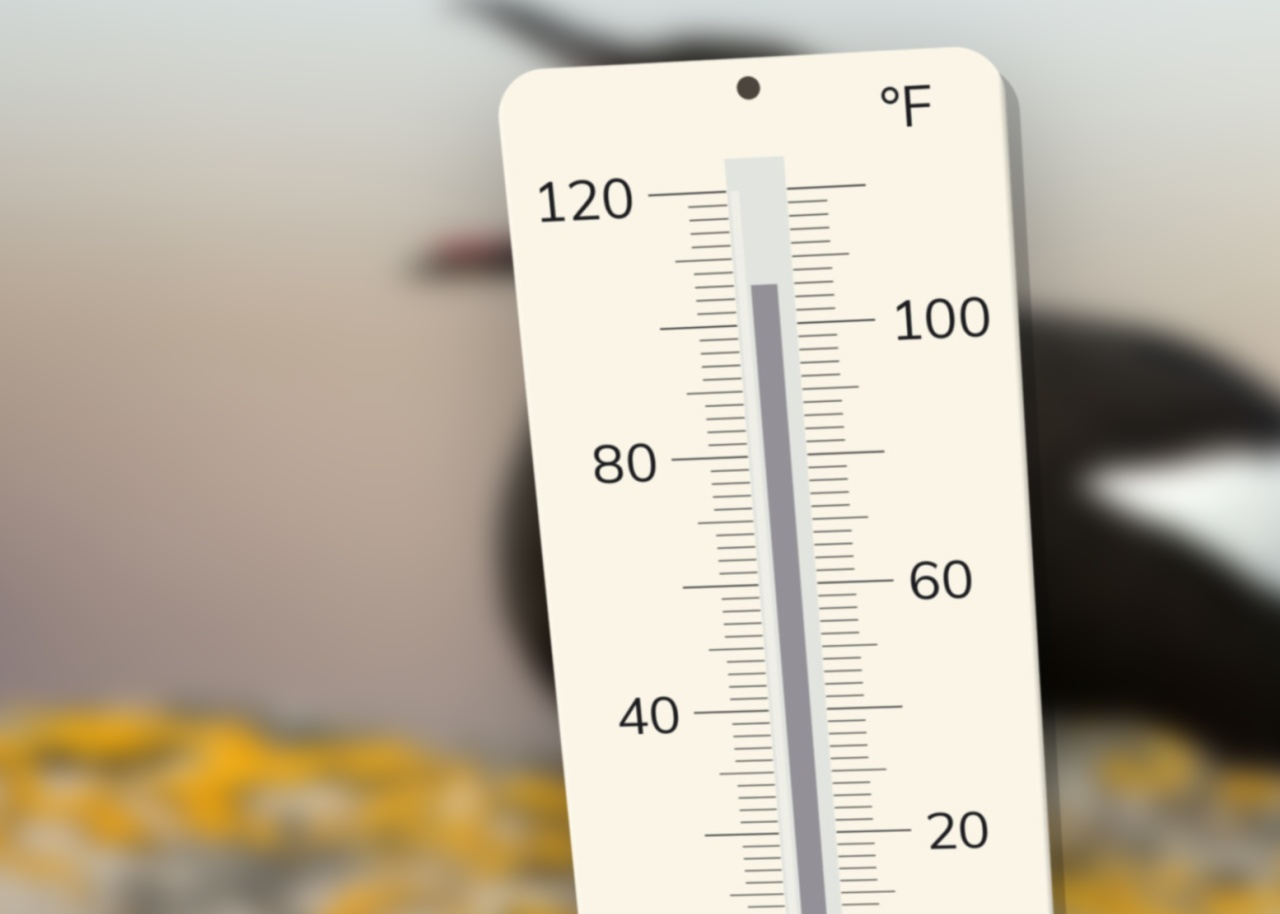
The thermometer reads °F 106
